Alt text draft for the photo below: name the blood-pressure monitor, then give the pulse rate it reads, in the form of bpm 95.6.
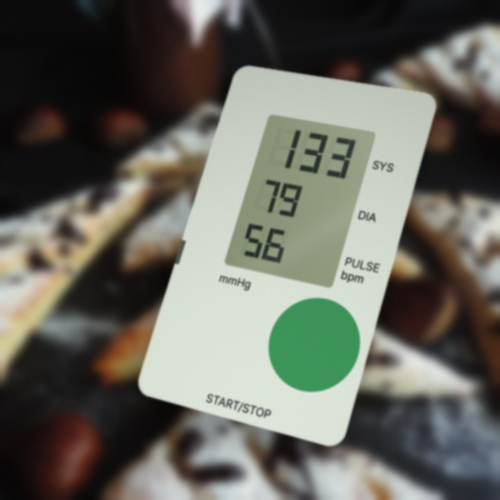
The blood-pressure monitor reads bpm 56
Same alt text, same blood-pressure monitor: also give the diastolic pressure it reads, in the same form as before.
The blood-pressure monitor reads mmHg 79
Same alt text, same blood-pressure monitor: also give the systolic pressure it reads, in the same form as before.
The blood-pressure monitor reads mmHg 133
